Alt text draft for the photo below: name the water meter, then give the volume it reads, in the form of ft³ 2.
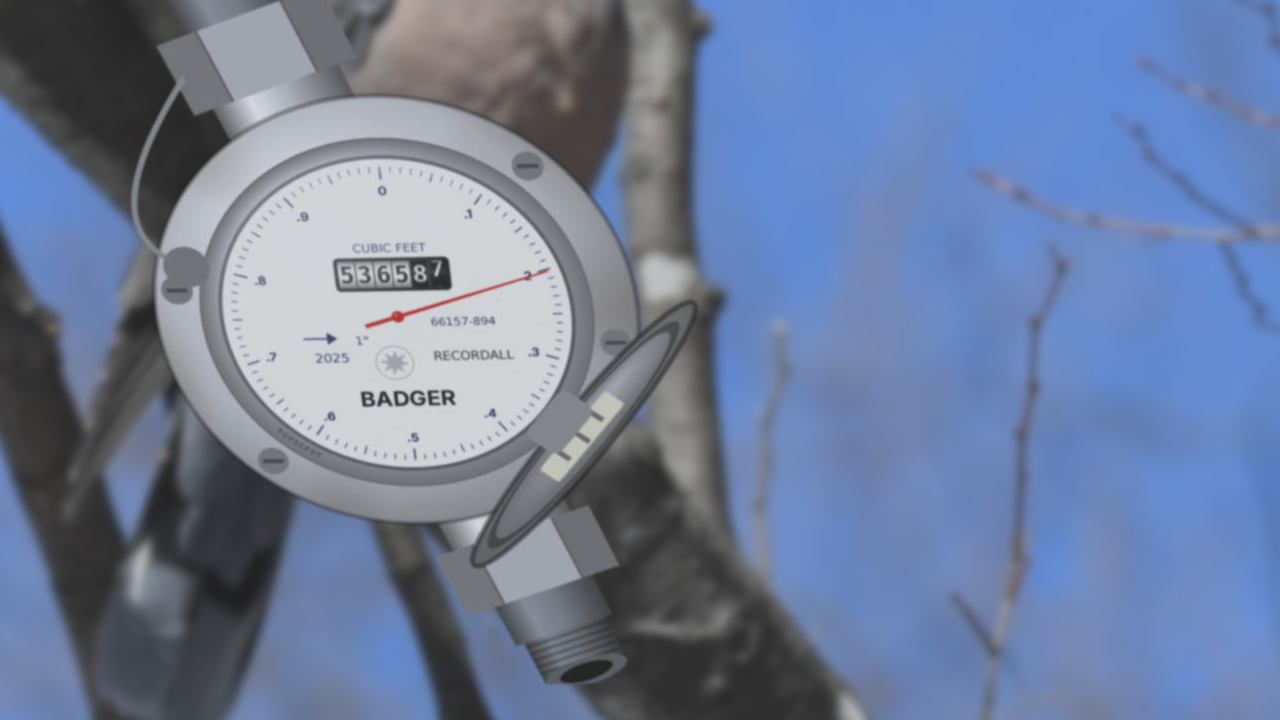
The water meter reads ft³ 536587.20
